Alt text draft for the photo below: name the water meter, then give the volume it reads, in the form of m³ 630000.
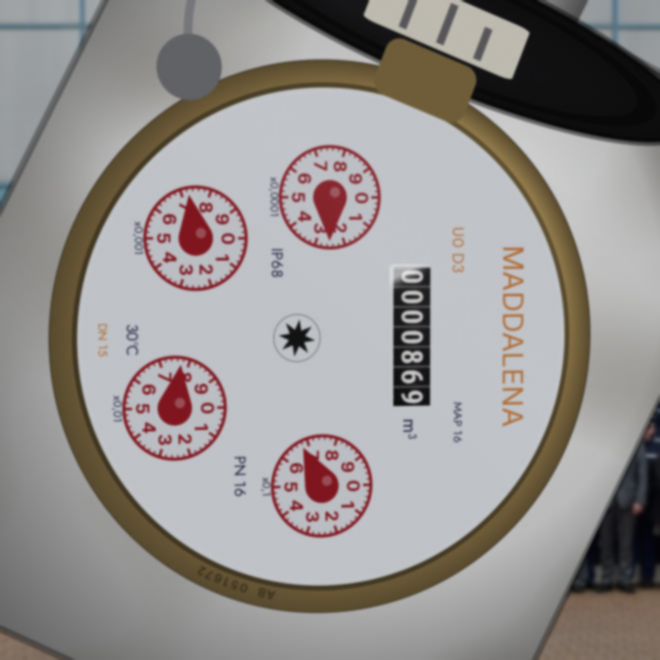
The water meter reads m³ 869.6772
